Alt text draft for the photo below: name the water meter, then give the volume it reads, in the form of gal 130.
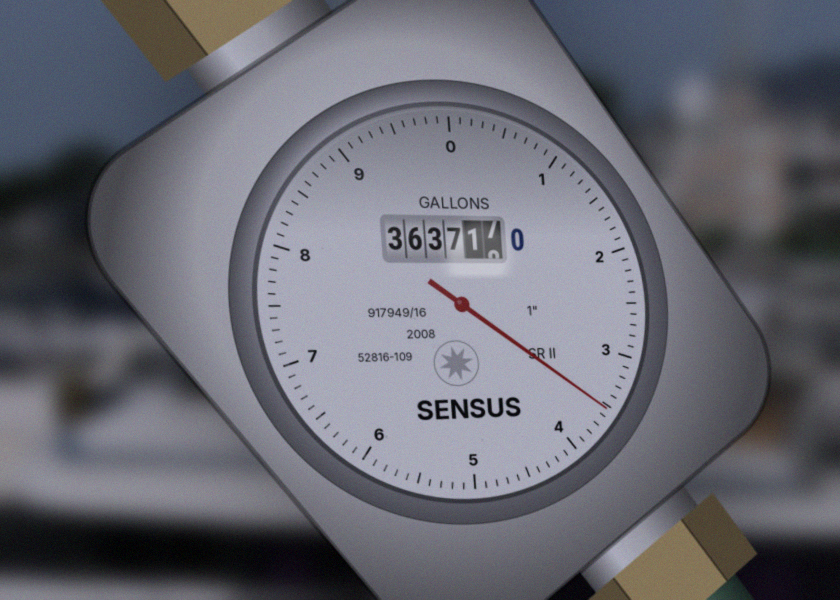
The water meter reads gal 3637173.5
